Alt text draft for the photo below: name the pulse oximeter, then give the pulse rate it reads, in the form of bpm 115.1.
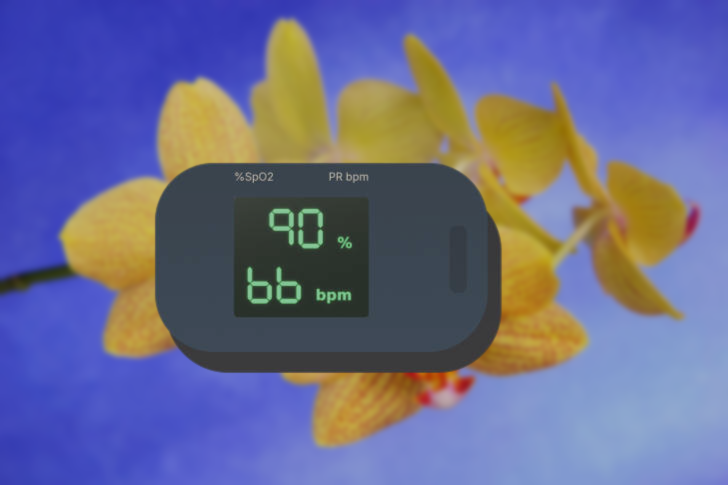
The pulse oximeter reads bpm 66
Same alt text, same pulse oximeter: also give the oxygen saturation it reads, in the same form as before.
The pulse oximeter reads % 90
